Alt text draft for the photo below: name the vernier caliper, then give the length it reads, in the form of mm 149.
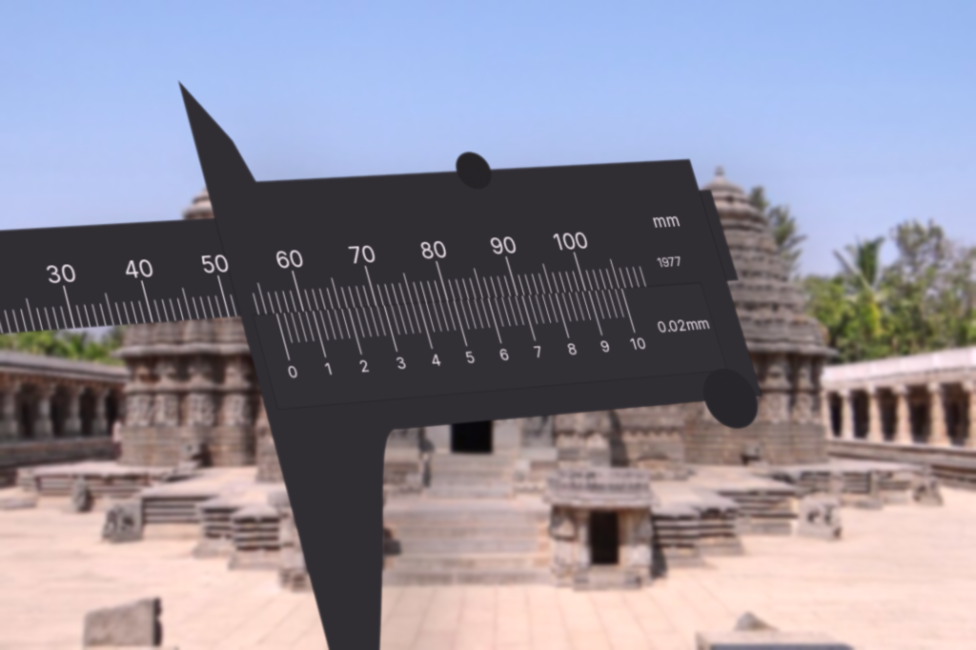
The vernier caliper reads mm 56.4
